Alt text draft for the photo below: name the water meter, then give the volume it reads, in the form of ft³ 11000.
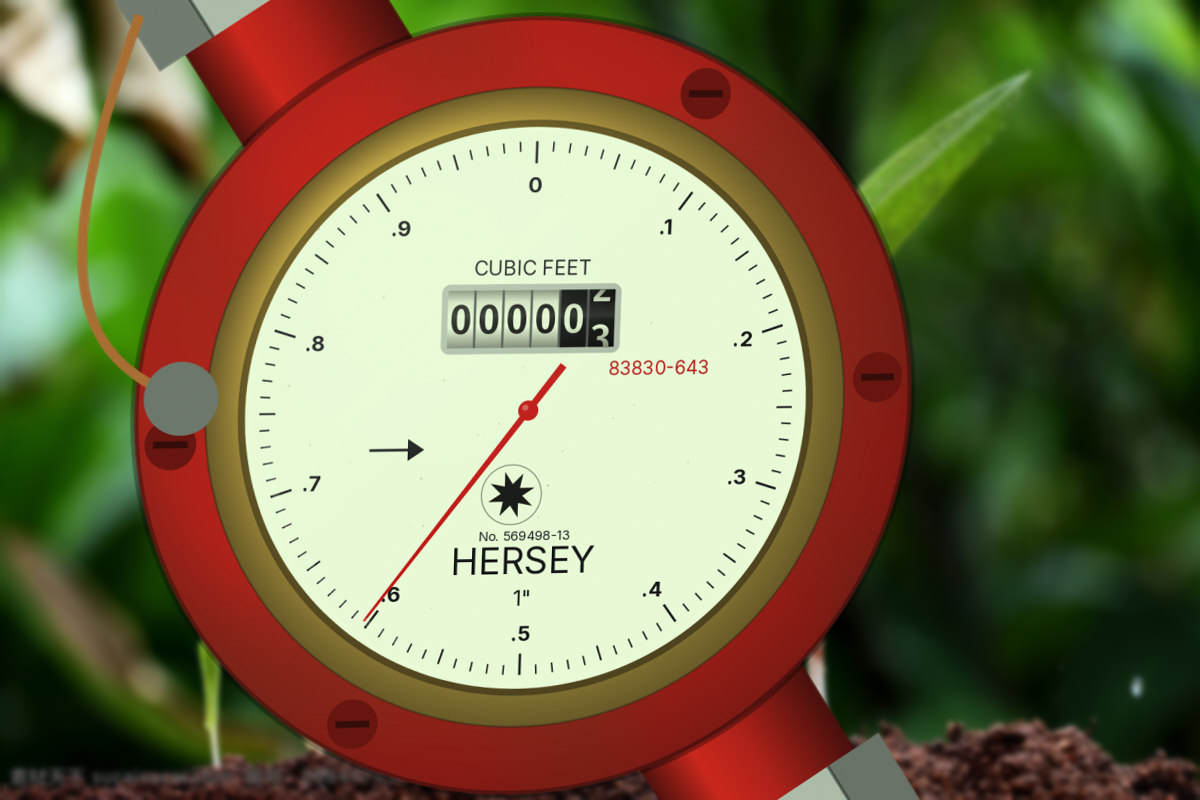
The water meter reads ft³ 2.60
